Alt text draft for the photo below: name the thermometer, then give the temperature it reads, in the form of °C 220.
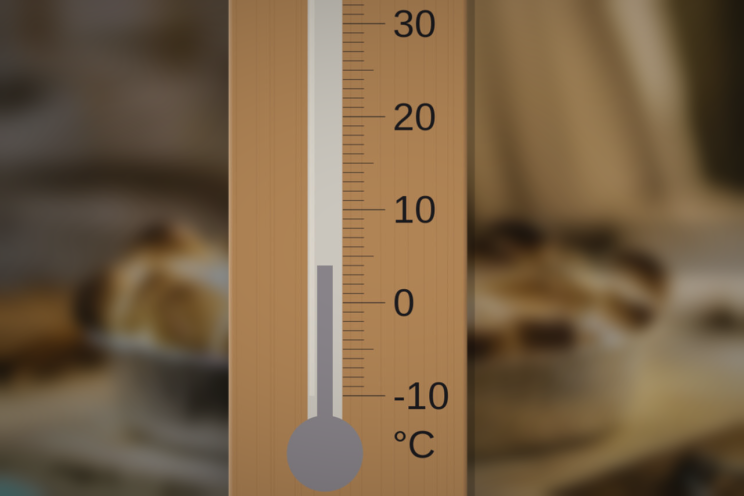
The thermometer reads °C 4
